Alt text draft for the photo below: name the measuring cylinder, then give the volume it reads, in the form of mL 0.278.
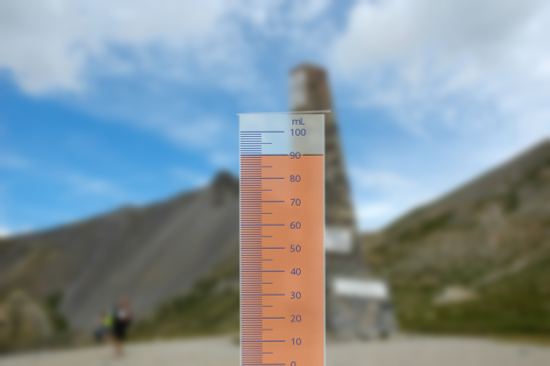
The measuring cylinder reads mL 90
